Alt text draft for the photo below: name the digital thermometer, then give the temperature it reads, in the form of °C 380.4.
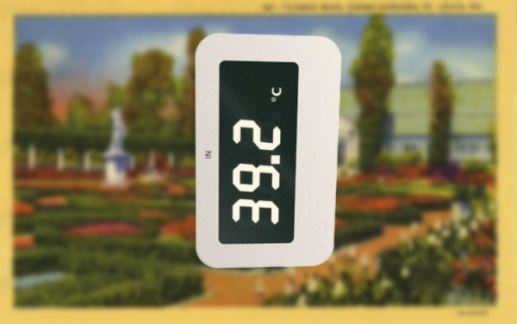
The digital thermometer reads °C 39.2
